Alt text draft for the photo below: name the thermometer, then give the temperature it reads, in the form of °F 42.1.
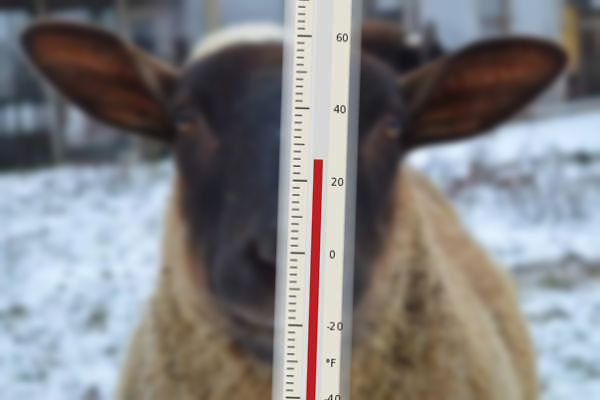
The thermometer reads °F 26
